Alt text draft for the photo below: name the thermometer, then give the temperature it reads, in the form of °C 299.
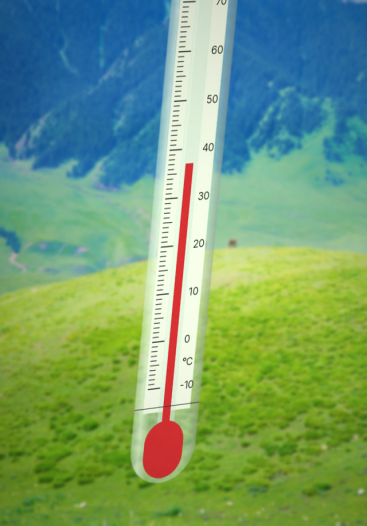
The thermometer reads °C 37
